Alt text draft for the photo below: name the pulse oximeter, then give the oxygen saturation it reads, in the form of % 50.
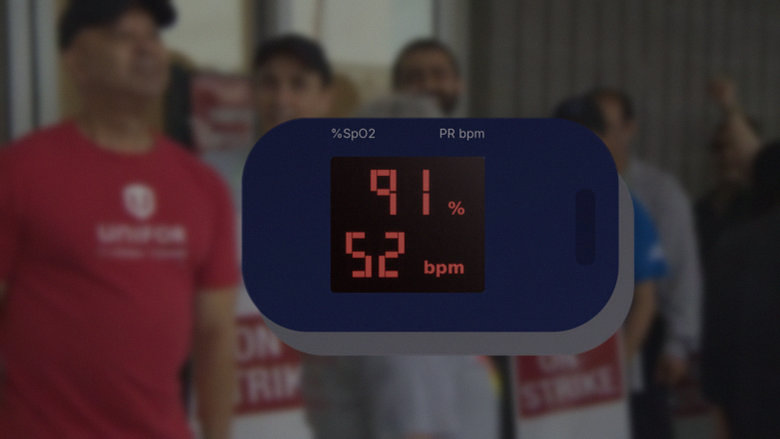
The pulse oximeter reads % 91
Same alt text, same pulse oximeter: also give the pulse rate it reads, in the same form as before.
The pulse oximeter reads bpm 52
